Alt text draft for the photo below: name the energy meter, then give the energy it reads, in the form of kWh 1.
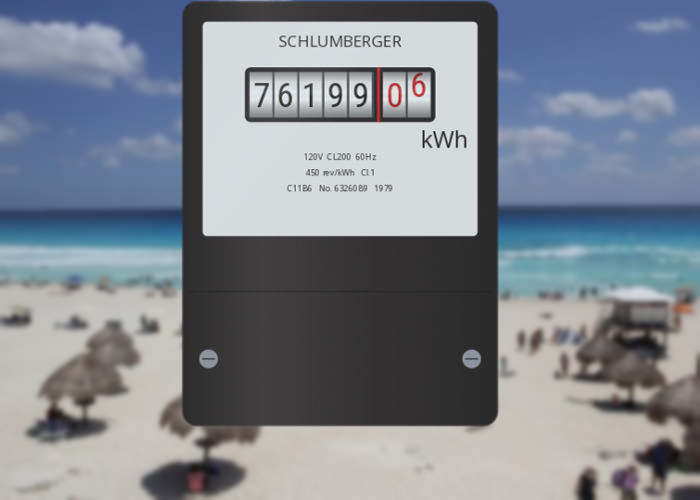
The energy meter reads kWh 76199.06
